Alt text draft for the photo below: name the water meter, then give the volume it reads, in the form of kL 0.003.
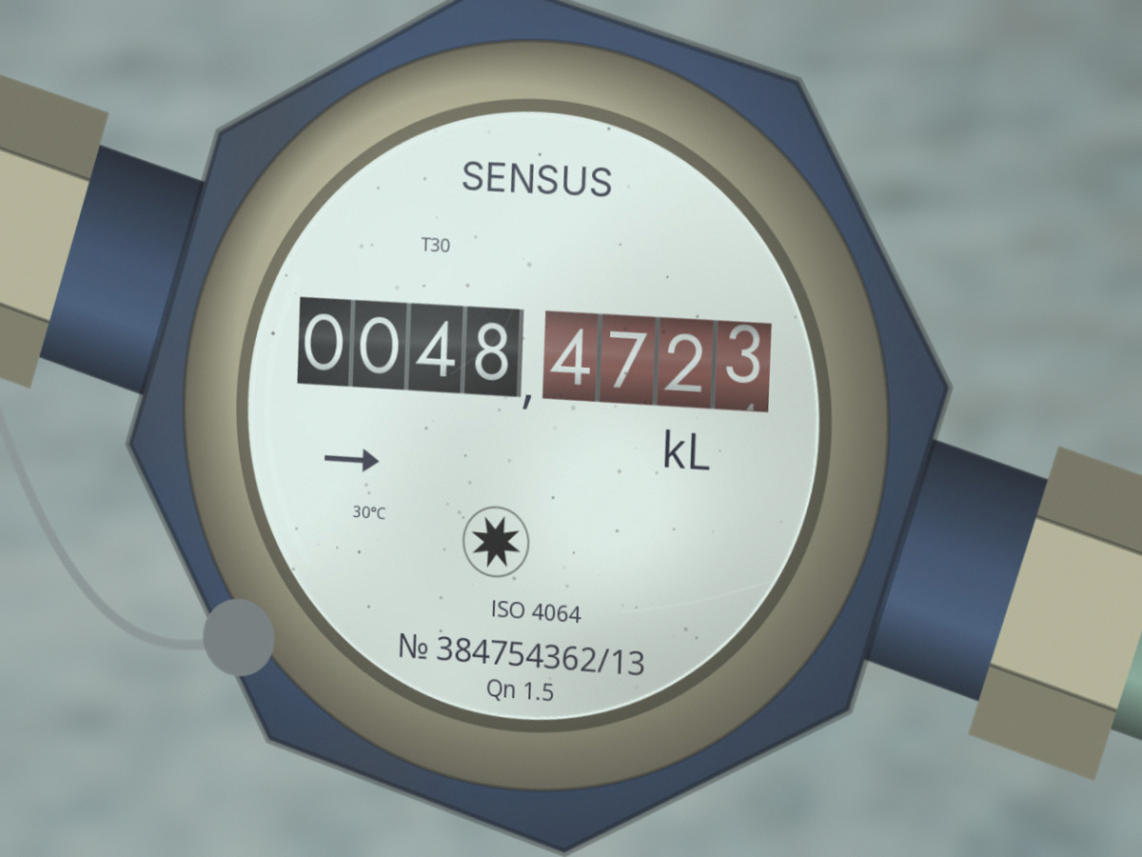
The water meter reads kL 48.4723
